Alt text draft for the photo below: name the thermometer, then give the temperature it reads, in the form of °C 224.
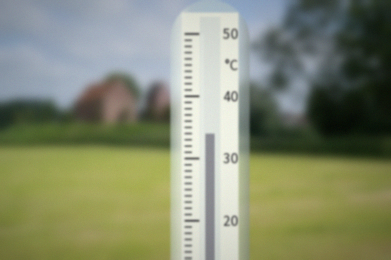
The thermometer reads °C 34
